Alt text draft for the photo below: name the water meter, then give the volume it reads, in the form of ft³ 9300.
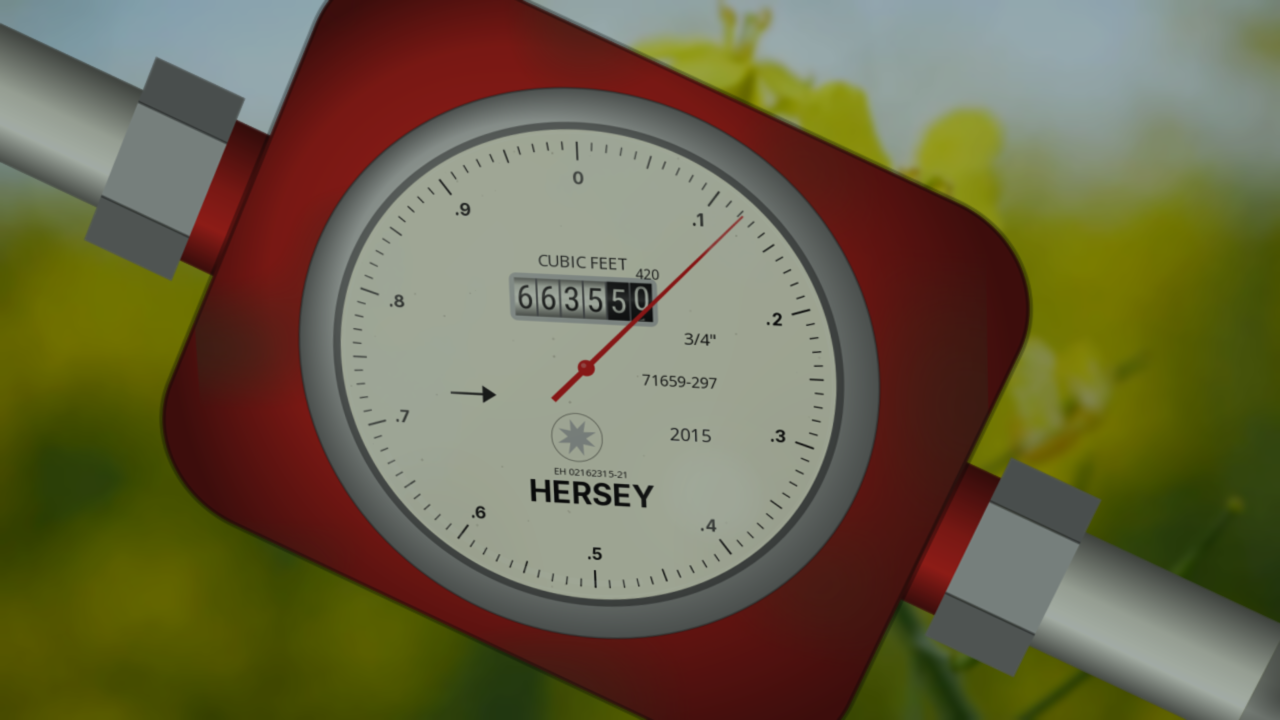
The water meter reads ft³ 663550.12
